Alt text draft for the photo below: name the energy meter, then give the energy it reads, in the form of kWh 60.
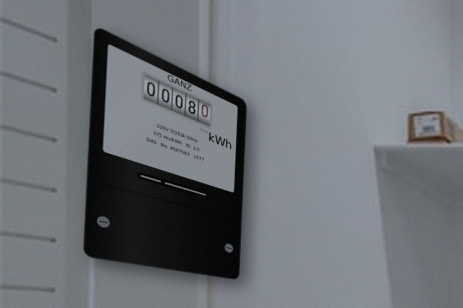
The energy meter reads kWh 8.0
